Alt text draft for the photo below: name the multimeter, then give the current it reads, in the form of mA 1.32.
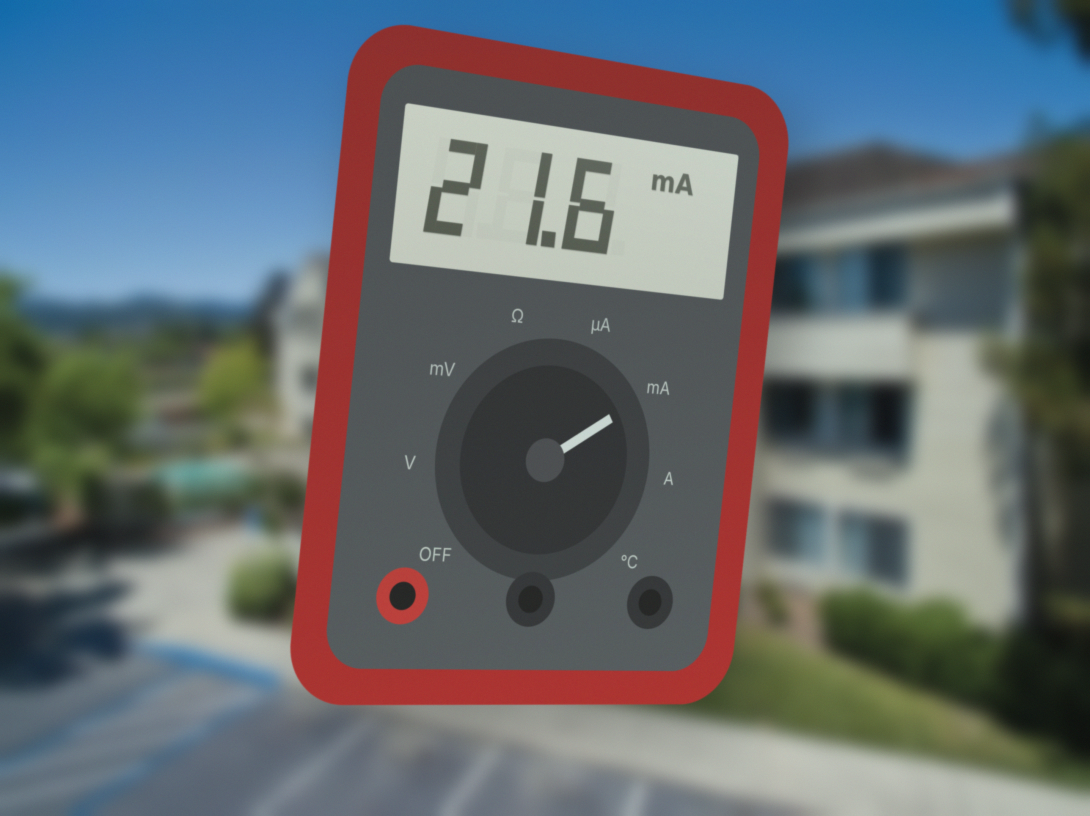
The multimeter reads mA 21.6
